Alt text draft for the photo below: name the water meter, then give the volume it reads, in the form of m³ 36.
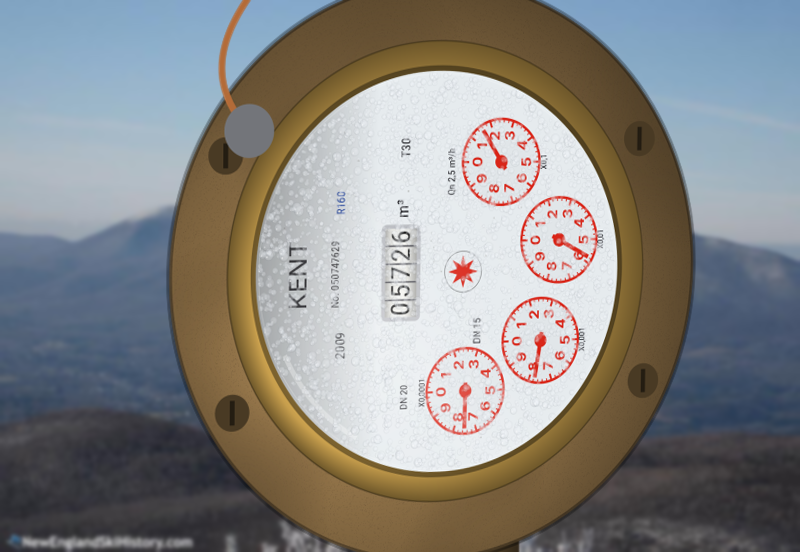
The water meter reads m³ 5726.1577
